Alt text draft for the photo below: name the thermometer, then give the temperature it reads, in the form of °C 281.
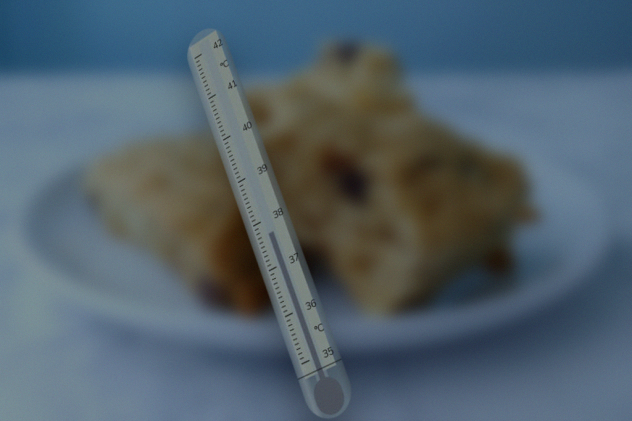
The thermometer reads °C 37.7
